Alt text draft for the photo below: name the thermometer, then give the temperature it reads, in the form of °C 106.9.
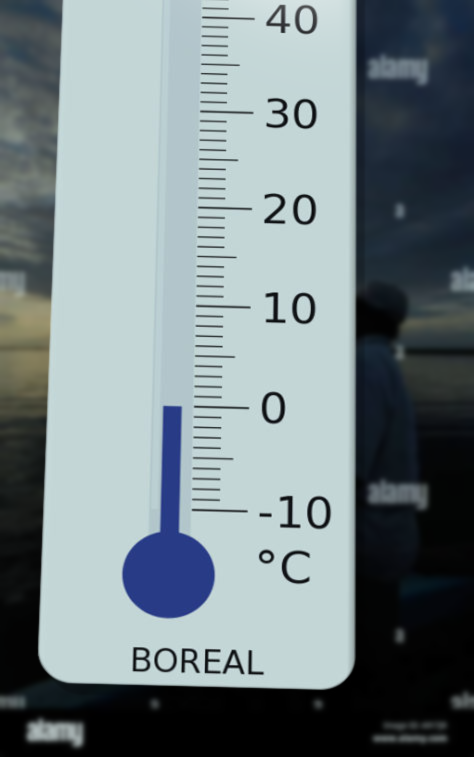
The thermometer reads °C 0
